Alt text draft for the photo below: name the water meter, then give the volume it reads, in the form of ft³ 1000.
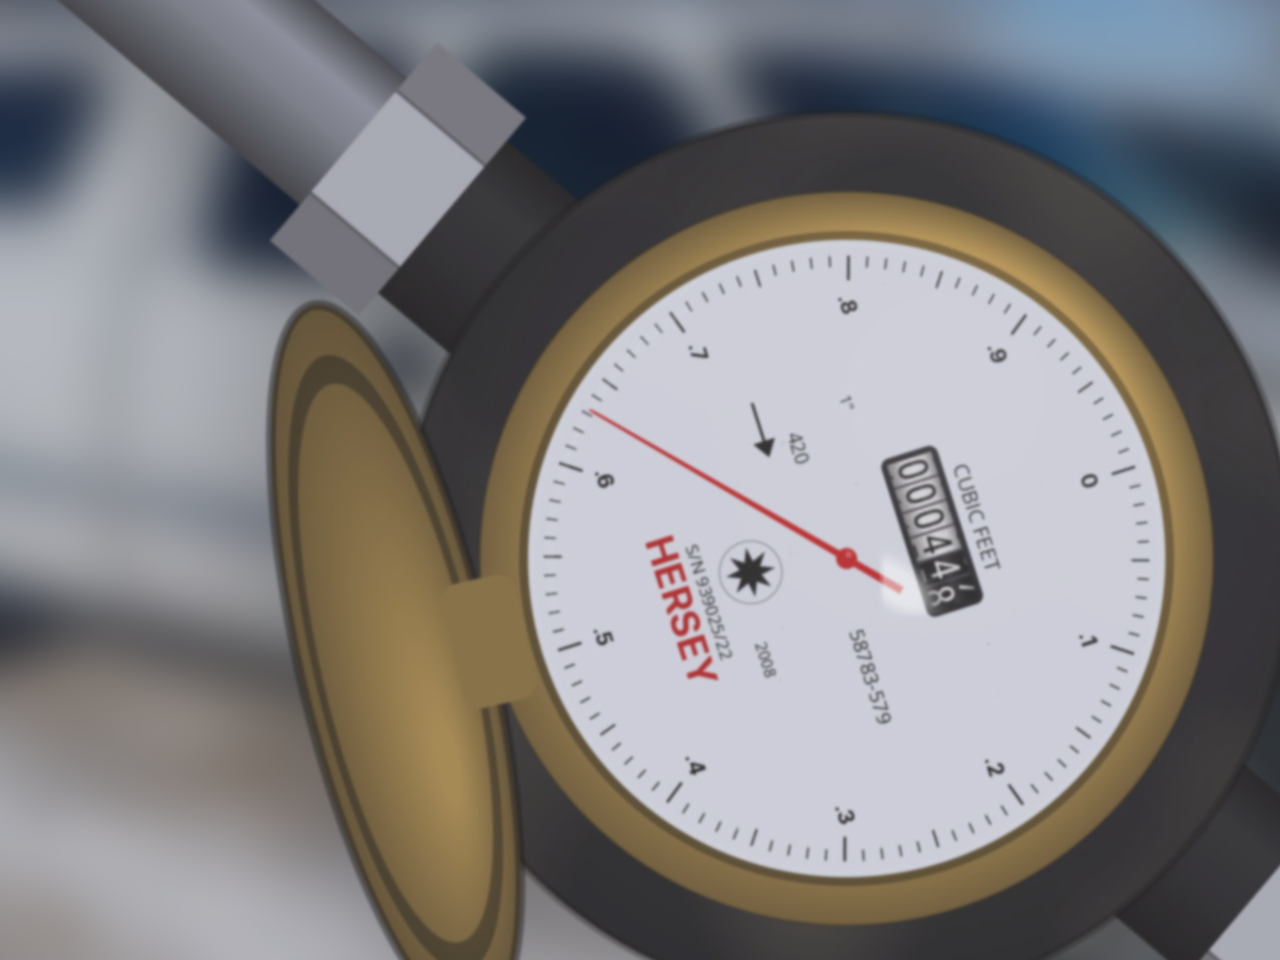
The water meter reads ft³ 447.63
